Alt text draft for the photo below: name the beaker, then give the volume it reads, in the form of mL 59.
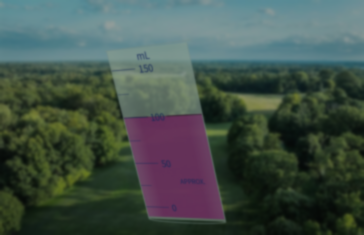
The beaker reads mL 100
